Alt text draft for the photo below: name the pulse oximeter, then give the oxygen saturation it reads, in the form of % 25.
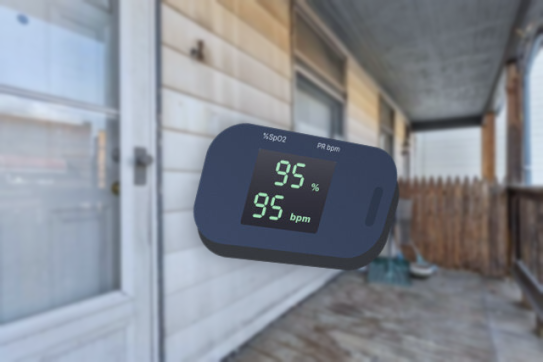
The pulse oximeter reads % 95
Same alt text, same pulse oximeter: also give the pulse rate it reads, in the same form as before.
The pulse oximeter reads bpm 95
